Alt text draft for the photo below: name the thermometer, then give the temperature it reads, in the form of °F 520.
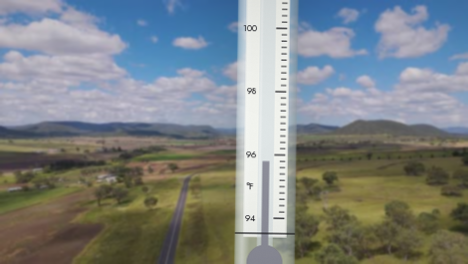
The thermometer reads °F 95.8
